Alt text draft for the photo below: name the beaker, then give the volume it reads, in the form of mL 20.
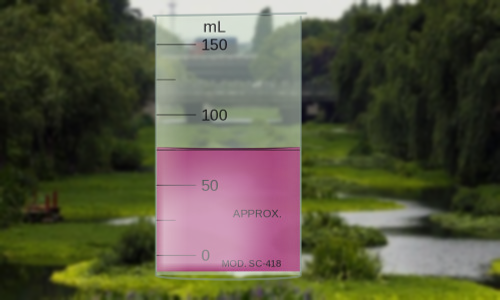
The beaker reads mL 75
